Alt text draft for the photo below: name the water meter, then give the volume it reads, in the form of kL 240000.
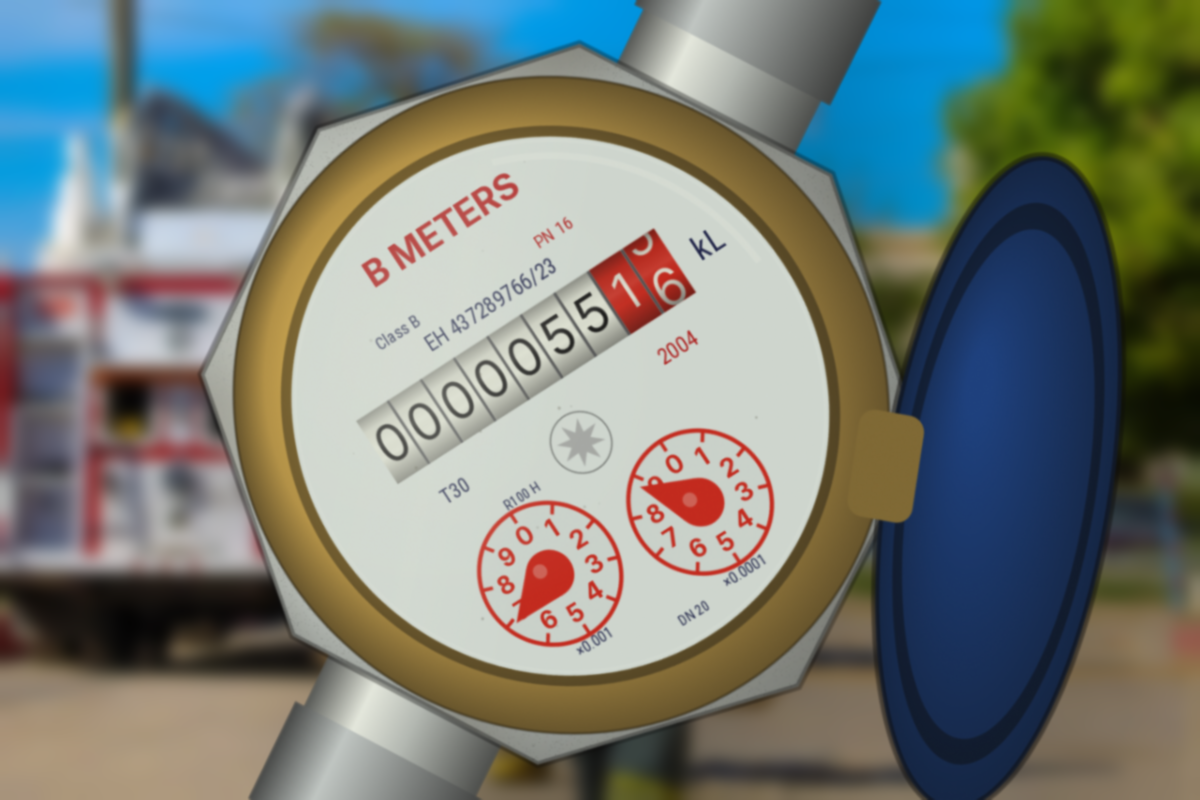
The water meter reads kL 55.1568
